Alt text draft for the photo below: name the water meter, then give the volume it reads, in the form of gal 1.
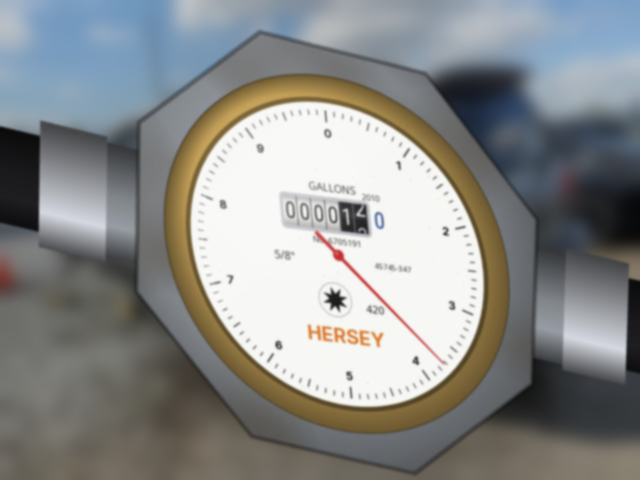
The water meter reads gal 123.7
